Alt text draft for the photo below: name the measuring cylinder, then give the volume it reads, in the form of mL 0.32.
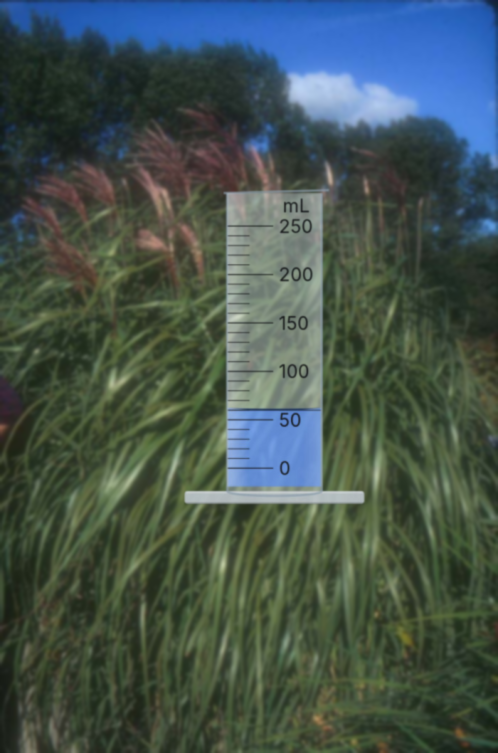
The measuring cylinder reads mL 60
